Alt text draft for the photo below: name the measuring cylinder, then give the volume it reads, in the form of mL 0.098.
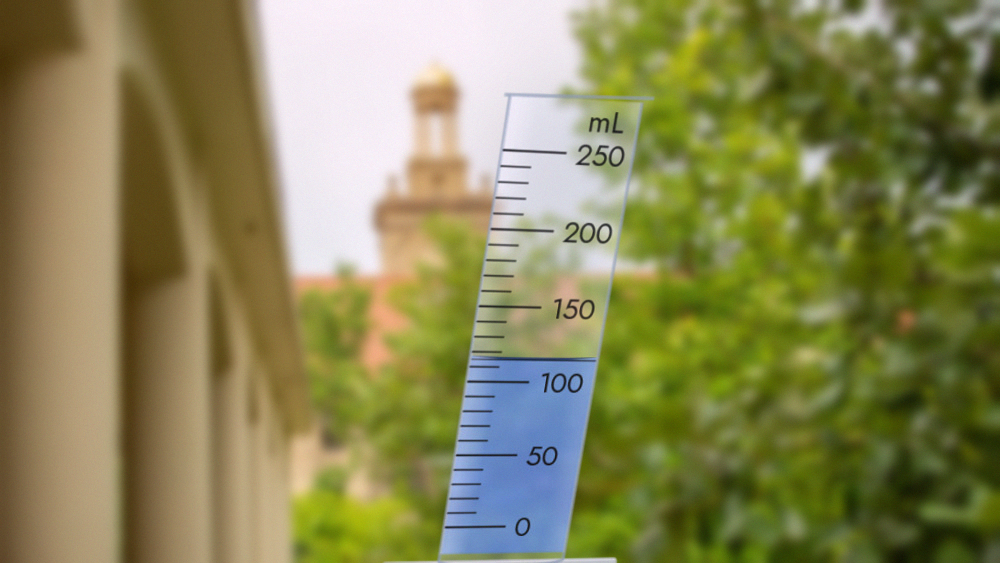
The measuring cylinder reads mL 115
